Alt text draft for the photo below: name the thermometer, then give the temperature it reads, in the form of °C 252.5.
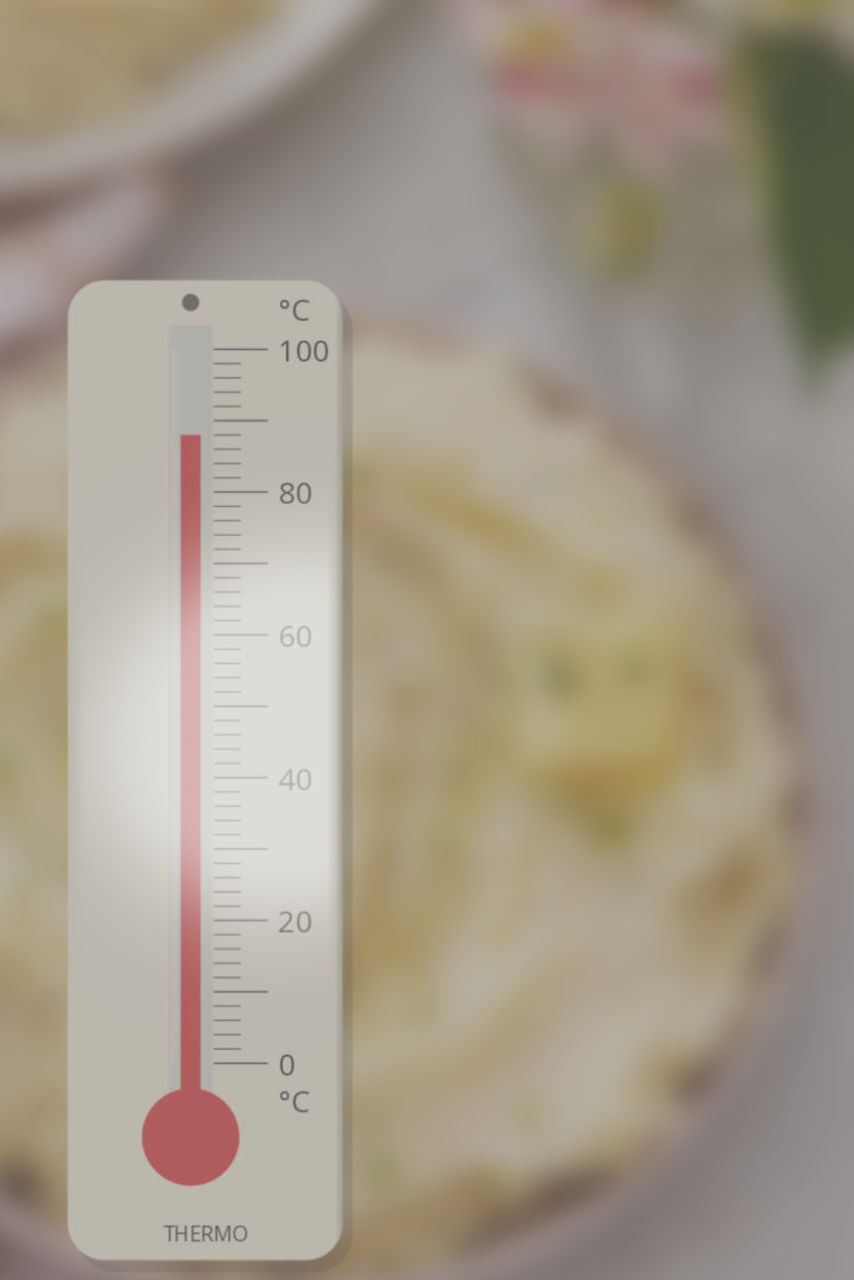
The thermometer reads °C 88
